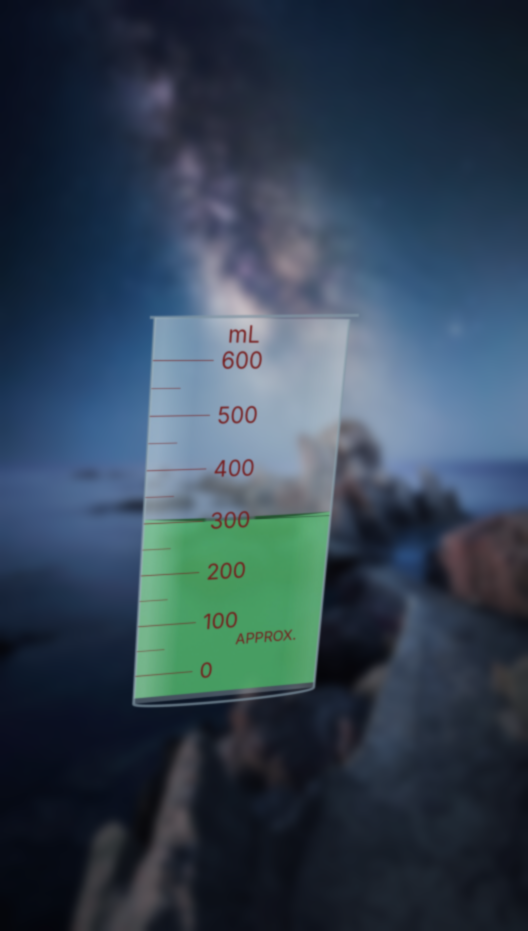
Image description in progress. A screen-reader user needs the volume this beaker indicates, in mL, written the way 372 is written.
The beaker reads 300
